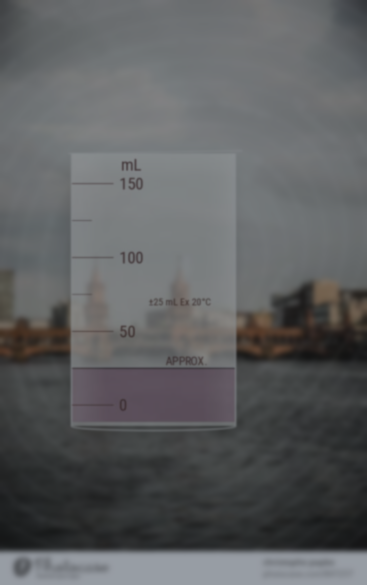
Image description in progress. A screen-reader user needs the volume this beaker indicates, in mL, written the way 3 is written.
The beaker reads 25
